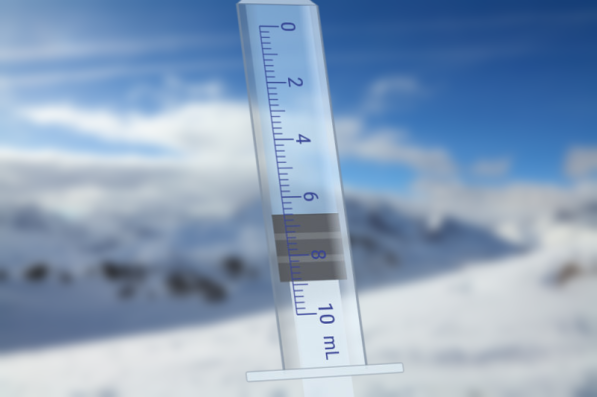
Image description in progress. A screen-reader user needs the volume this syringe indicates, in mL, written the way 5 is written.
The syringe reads 6.6
